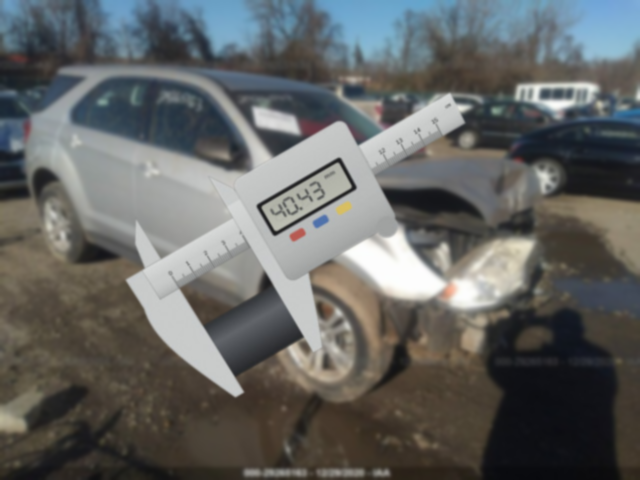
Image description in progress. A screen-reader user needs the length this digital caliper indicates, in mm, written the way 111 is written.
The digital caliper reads 40.43
